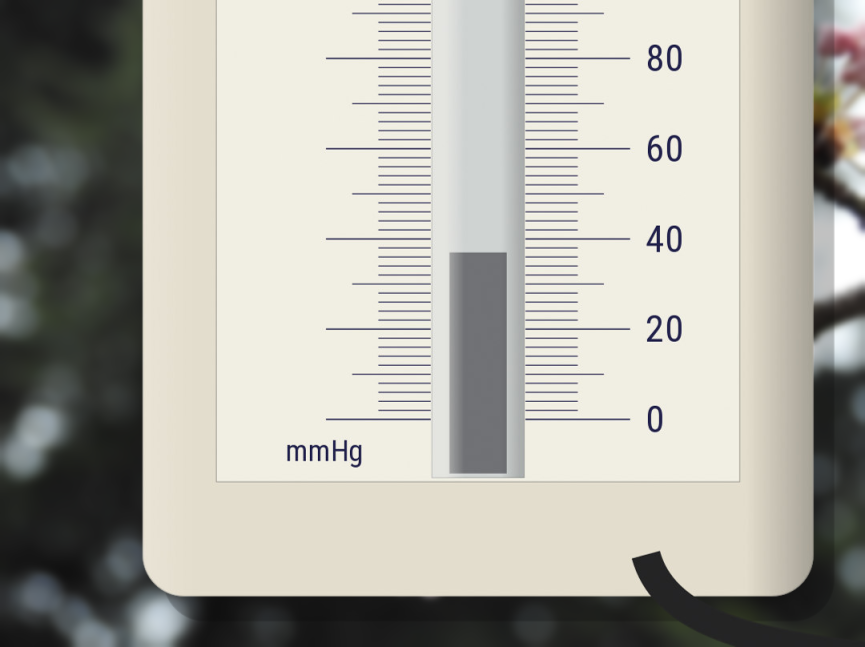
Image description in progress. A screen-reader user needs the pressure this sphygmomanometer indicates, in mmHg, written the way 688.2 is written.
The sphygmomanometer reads 37
